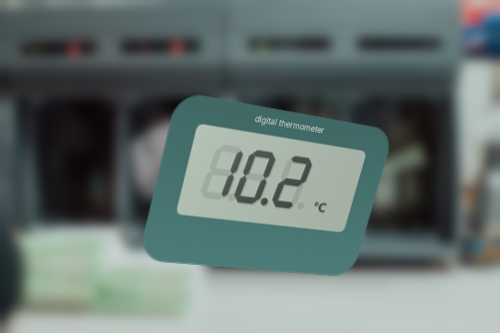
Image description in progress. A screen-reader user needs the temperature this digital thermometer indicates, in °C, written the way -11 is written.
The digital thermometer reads 10.2
